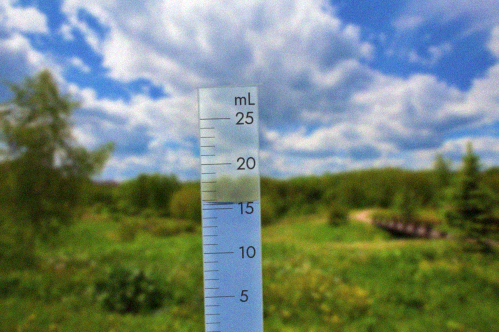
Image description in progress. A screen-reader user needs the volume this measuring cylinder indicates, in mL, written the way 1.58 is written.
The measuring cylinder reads 15.5
